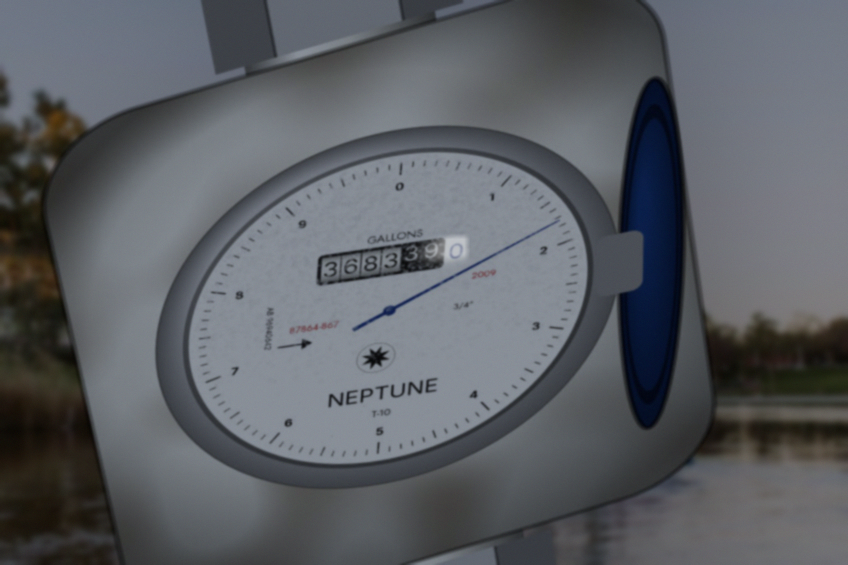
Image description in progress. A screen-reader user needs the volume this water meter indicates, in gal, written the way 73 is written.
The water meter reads 3683391.7
